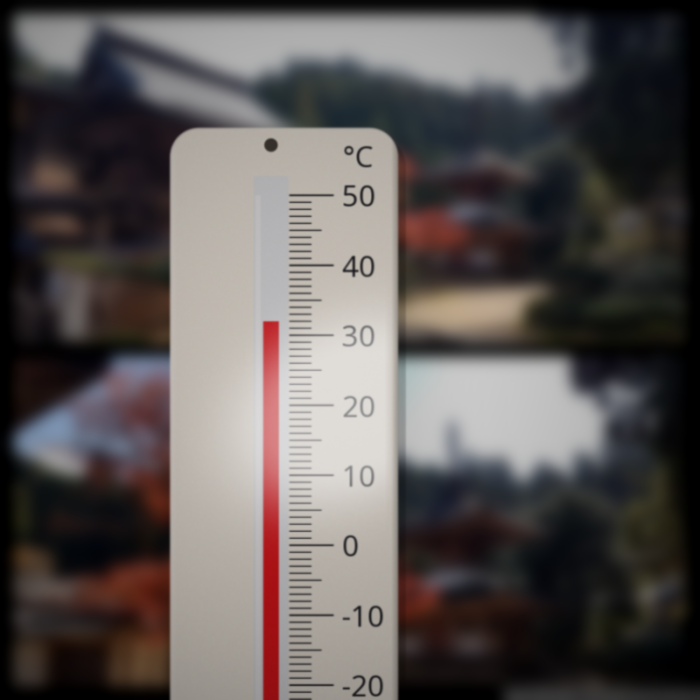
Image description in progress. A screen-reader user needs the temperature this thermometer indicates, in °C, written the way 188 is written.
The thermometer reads 32
